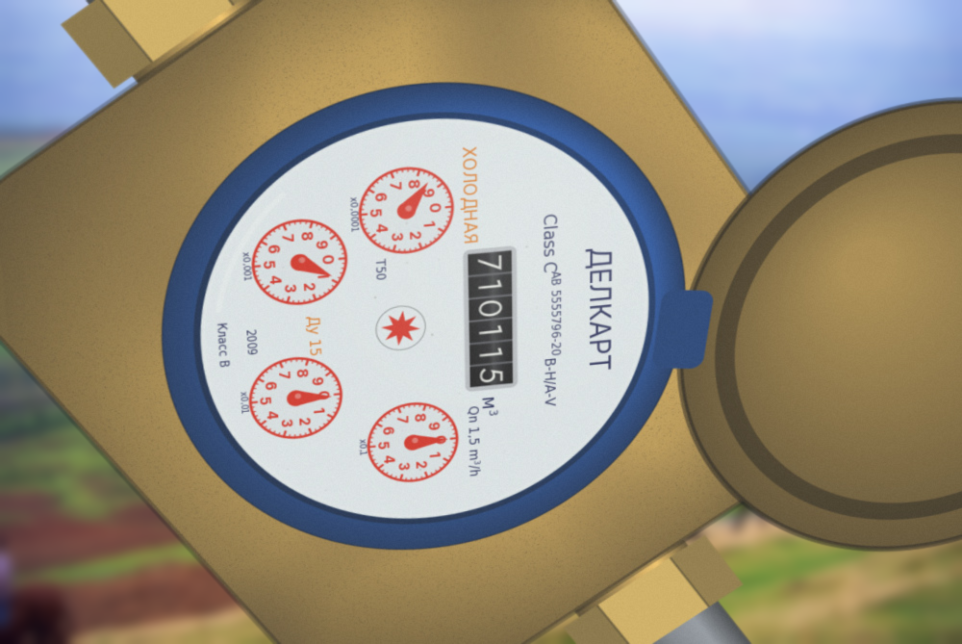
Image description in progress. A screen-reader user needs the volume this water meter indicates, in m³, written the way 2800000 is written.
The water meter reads 710115.0008
